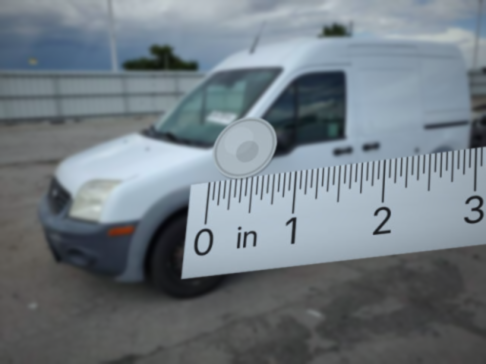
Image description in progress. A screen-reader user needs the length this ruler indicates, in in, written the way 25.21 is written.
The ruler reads 0.75
